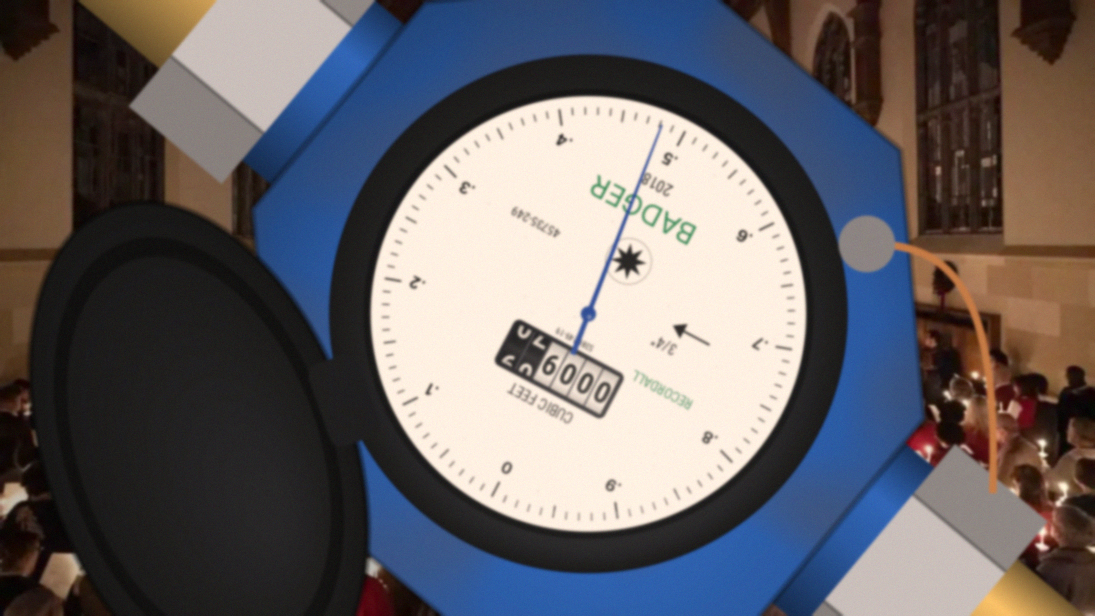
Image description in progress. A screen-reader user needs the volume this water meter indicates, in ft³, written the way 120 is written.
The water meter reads 969.48
